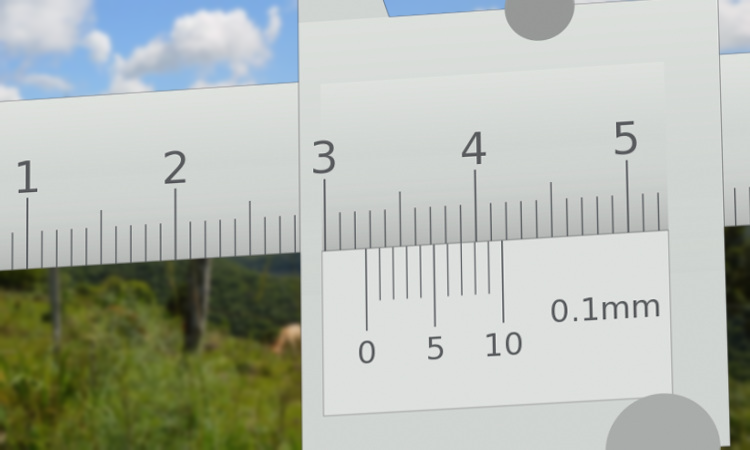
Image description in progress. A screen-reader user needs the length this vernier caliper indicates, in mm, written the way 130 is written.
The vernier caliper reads 32.7
